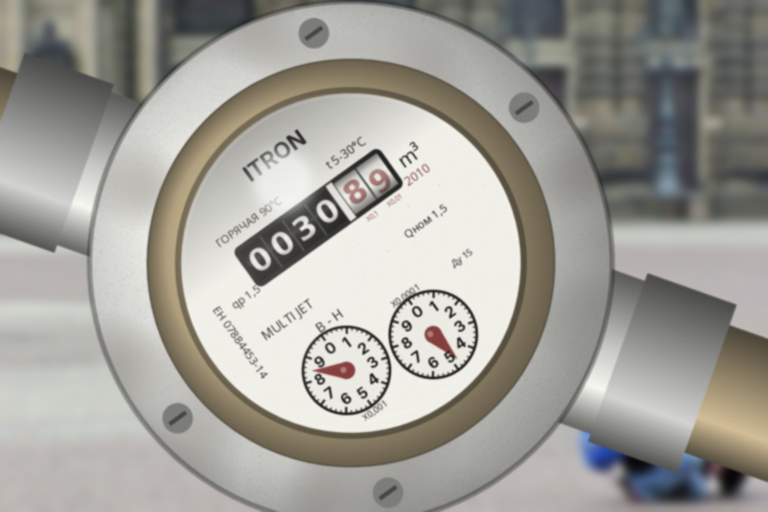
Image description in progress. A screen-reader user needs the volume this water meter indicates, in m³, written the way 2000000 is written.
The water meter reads 30.8884
